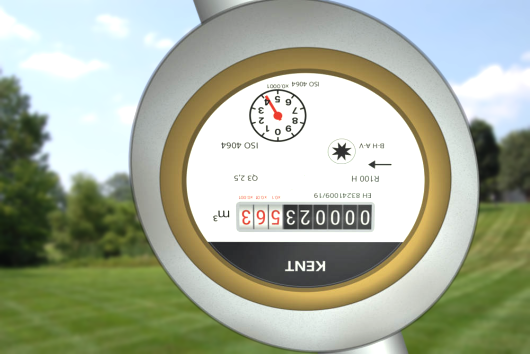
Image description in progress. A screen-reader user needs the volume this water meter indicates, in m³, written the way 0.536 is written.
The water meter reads 23.5634
